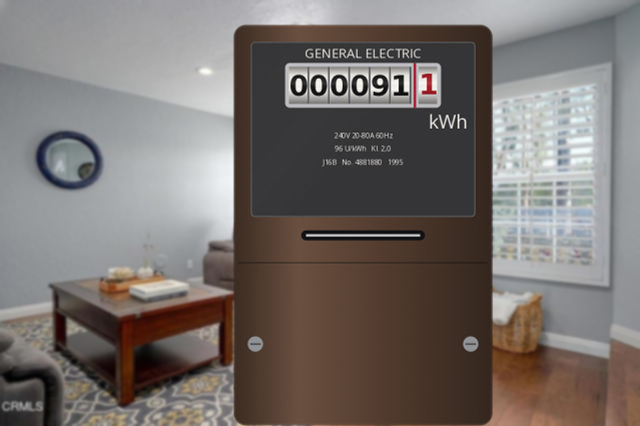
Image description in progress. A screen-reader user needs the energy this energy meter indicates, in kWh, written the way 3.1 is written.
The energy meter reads 91.1
